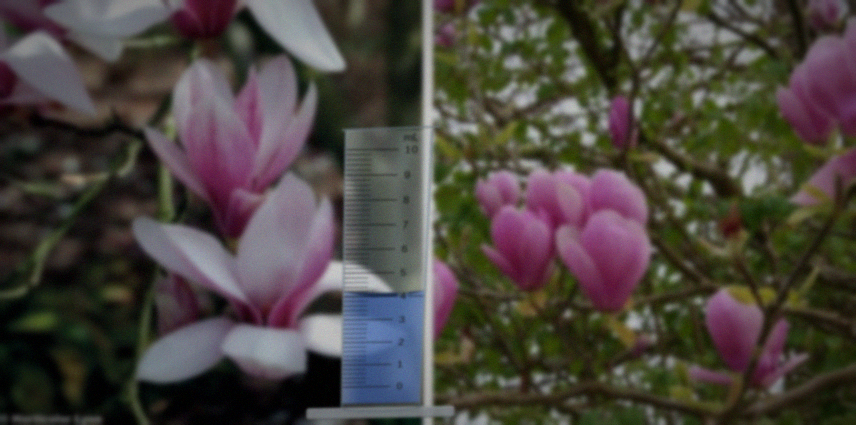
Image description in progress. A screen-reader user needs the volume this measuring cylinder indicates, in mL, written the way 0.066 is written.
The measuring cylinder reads 4
